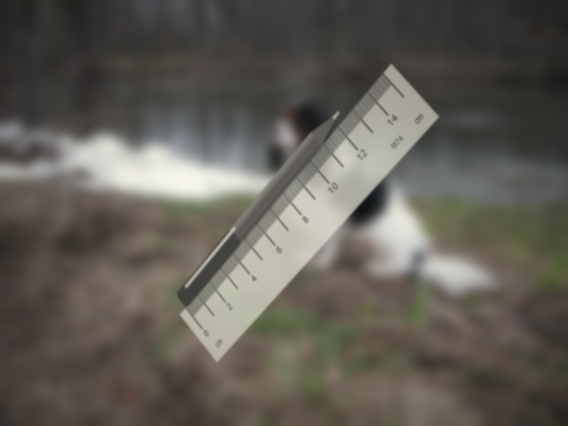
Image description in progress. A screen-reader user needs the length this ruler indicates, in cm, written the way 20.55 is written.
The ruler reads 12.5
